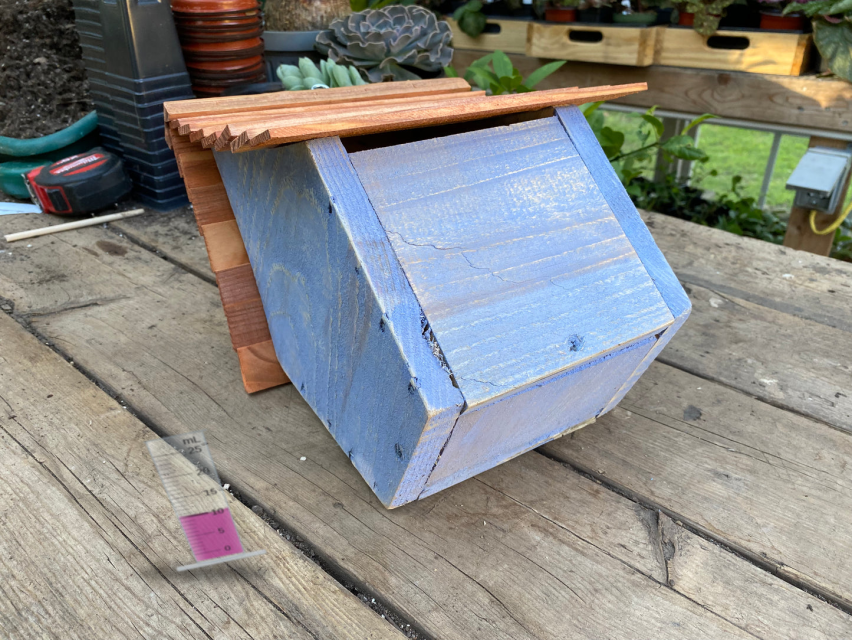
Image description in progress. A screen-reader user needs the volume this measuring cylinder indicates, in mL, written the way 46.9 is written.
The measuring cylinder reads 10
